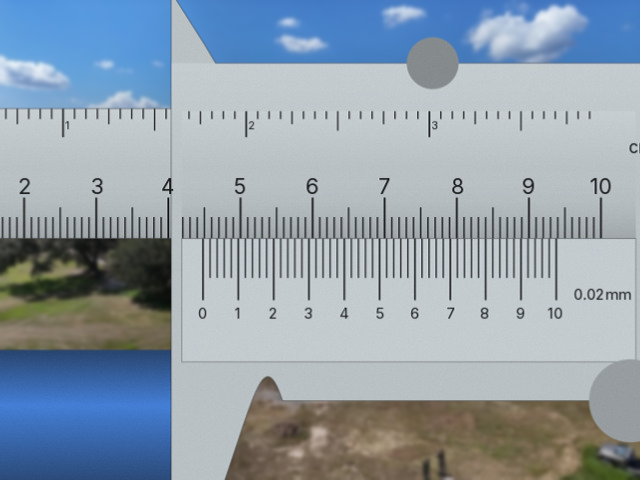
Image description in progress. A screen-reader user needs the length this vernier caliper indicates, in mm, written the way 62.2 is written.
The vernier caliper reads 44.8
